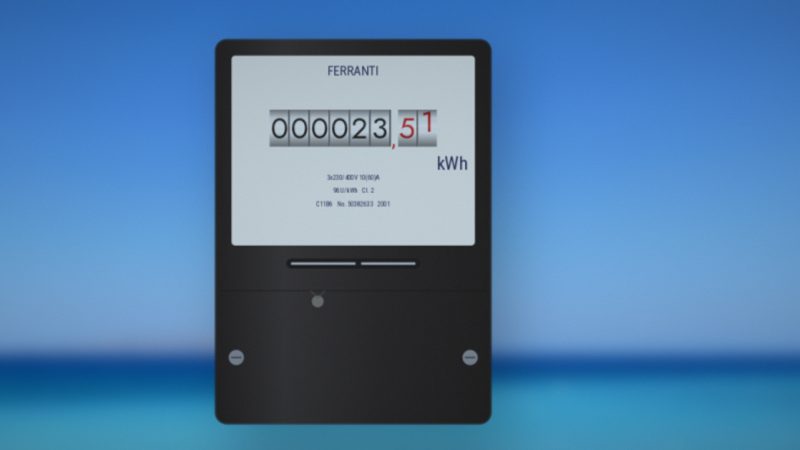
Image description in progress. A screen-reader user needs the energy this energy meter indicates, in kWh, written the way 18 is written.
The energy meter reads 23.51
